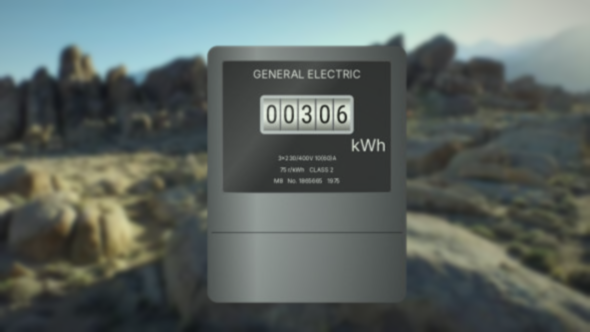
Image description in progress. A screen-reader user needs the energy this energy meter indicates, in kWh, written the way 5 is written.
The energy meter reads 306
